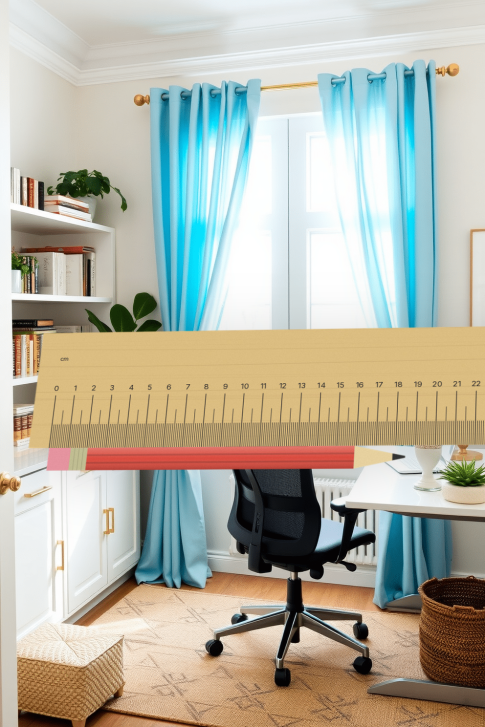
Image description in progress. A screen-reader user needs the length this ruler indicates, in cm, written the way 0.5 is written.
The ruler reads 18.5
